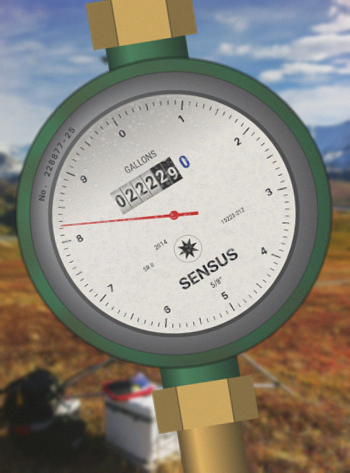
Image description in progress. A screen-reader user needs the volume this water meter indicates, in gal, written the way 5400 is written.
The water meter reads 222288.2
